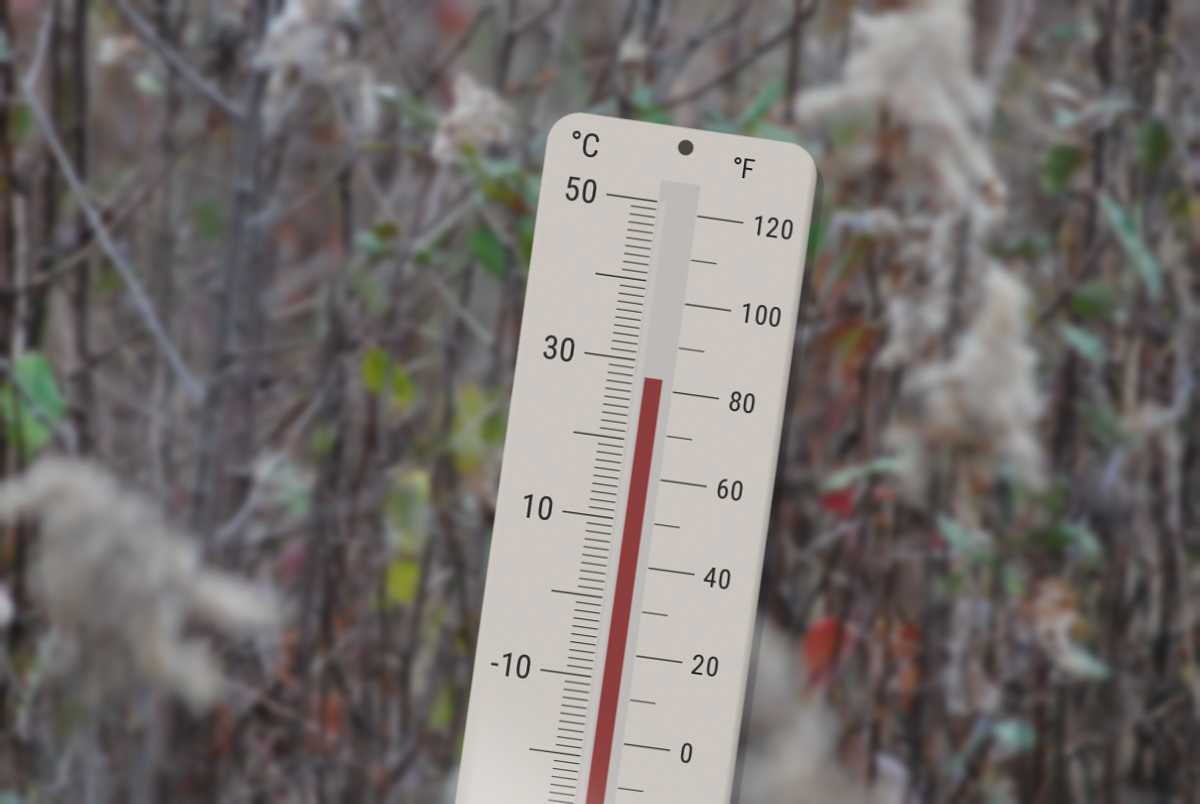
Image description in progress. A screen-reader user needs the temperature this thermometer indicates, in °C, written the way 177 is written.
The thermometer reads 28
